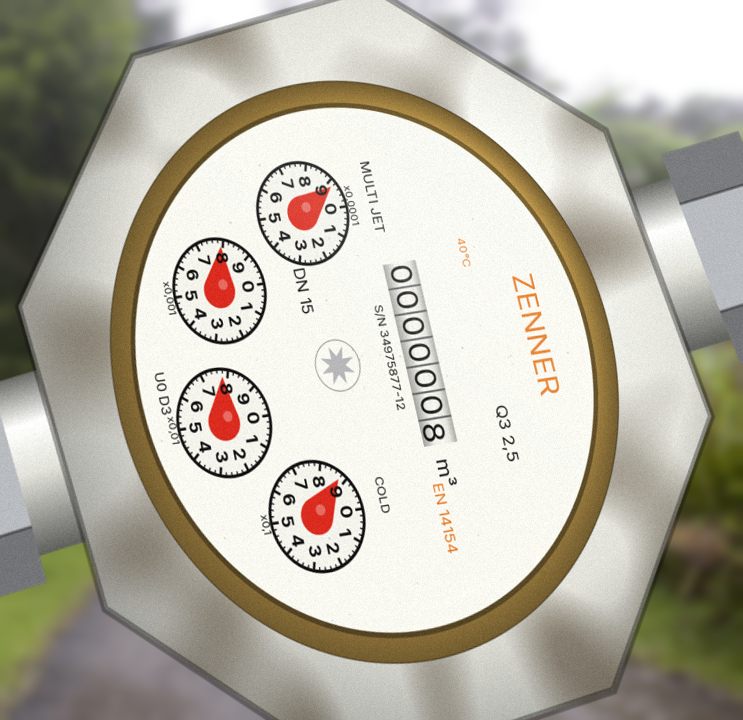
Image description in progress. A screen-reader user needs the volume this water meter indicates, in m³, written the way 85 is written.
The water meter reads 7.8779
